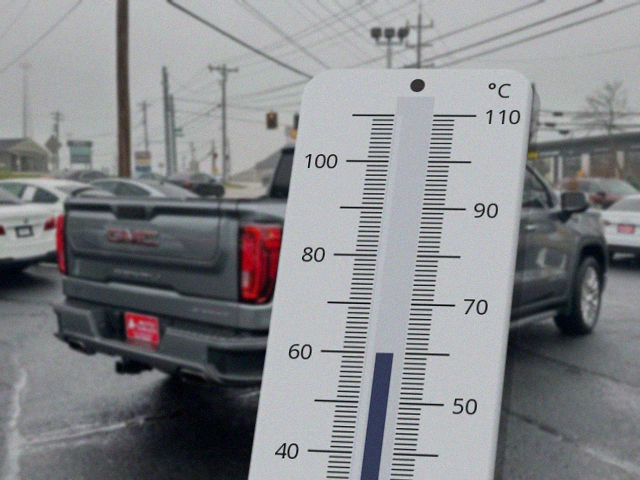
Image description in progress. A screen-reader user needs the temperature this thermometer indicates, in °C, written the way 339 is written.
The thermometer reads 60
